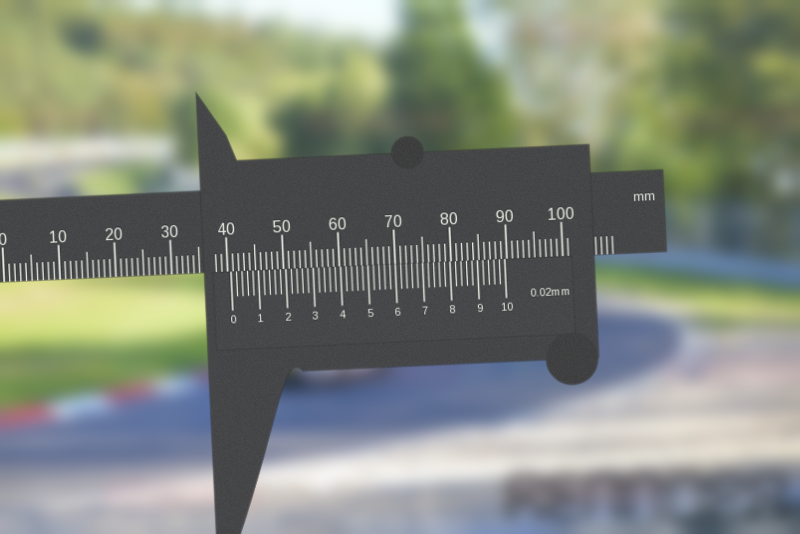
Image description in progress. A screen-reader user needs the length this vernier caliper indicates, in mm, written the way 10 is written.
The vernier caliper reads 40.6
